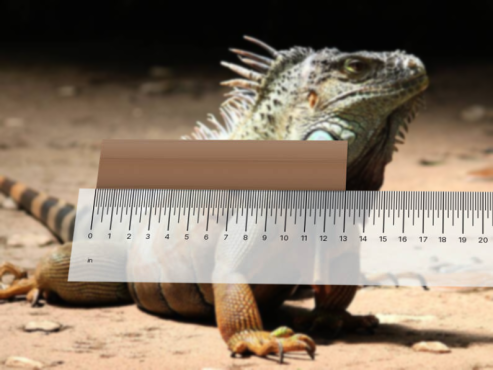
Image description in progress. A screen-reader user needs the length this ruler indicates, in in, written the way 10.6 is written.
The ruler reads 13
